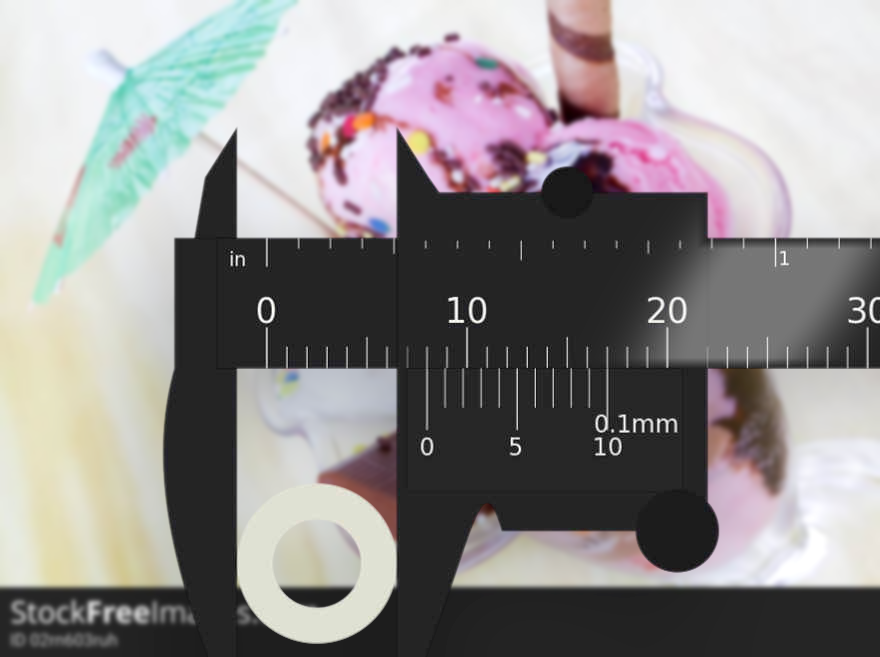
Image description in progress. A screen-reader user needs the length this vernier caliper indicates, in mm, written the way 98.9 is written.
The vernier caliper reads 8.0
